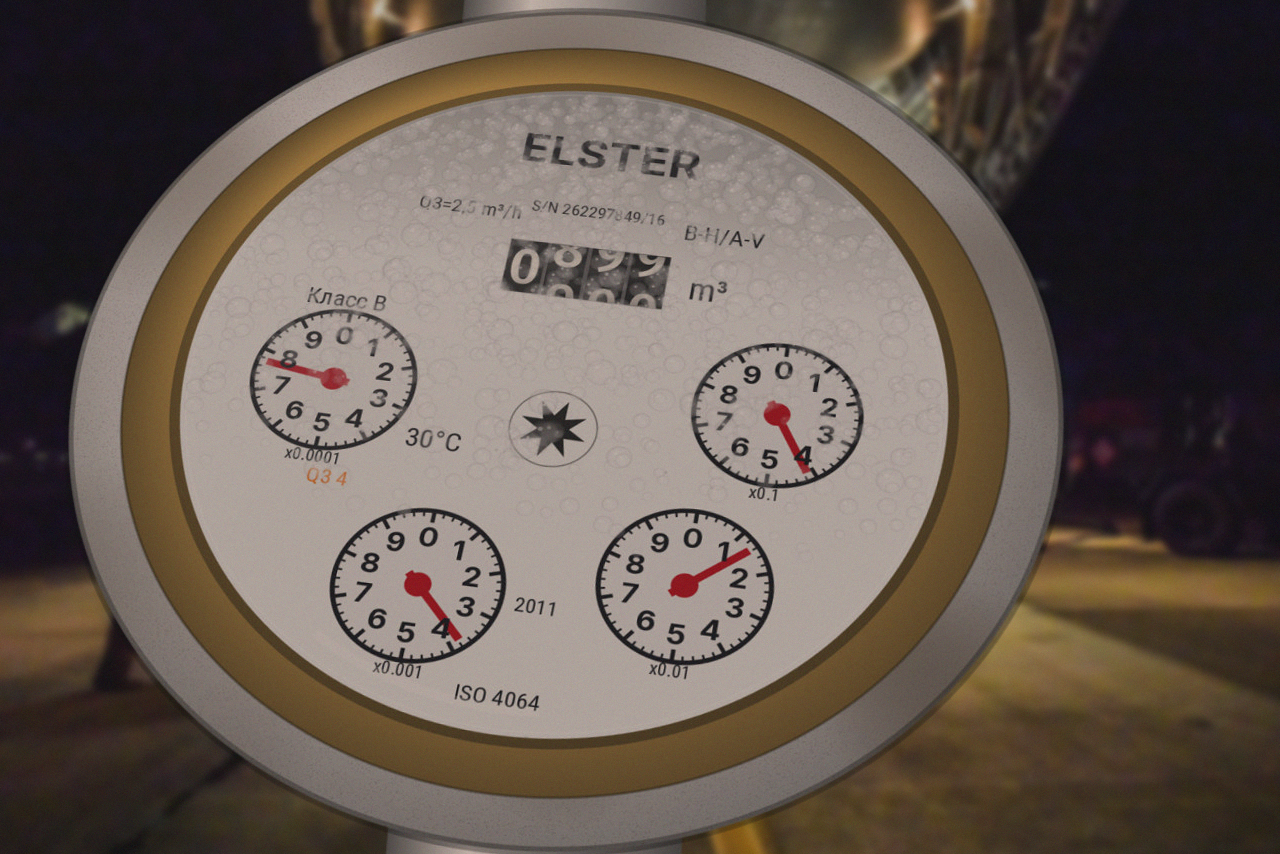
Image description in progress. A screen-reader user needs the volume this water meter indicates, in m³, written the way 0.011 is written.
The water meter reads 899.4137
